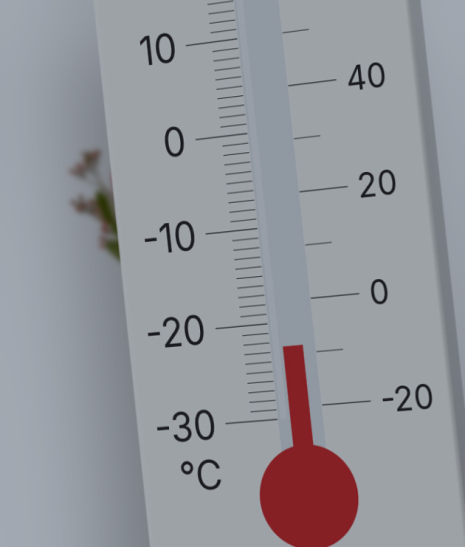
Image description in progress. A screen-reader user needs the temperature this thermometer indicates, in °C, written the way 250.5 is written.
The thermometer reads -22.5
